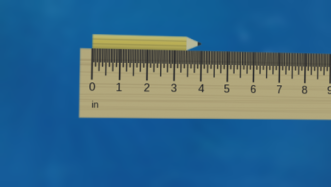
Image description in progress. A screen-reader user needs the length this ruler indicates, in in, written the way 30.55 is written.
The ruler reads 4
